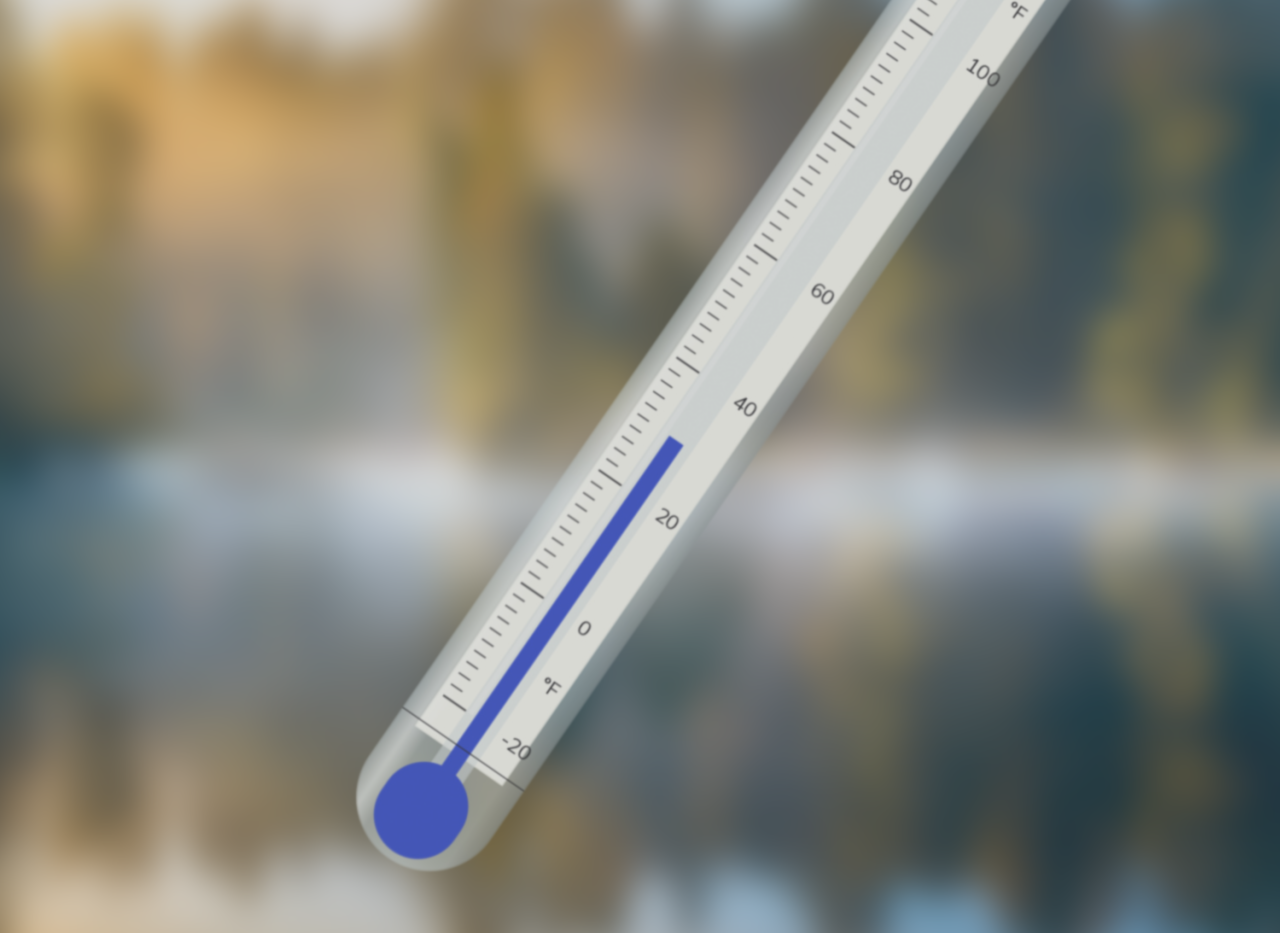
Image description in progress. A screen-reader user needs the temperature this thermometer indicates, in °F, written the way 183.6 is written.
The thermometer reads 30
